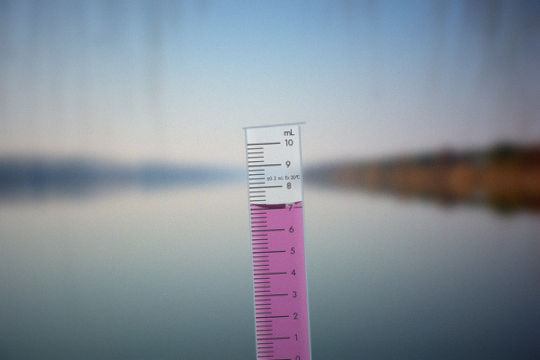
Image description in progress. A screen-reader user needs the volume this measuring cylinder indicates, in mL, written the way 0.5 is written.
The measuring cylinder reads 7
